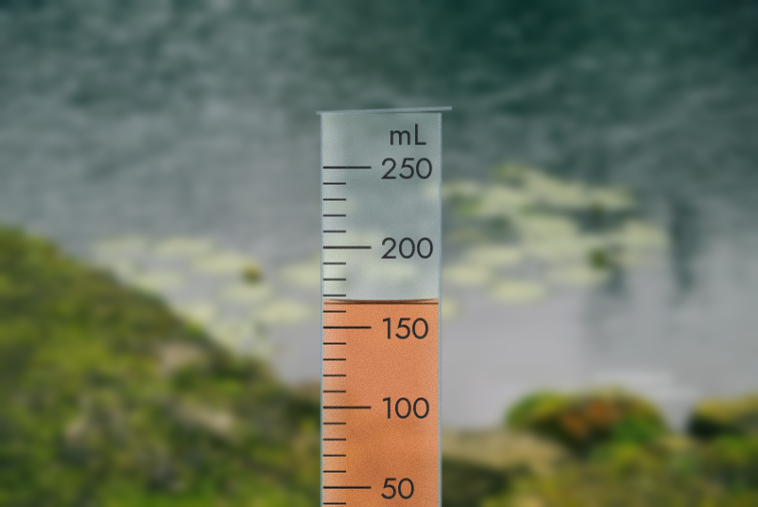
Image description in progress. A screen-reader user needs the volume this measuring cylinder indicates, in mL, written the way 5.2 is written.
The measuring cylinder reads 165
